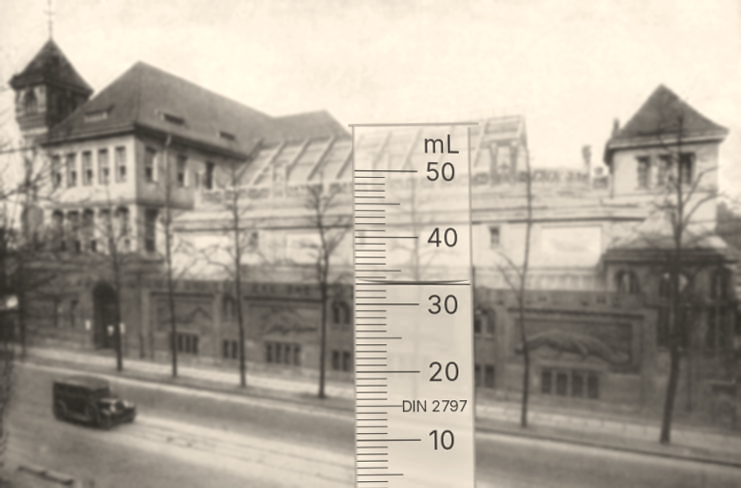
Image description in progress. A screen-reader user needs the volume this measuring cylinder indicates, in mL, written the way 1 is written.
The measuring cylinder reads 33
